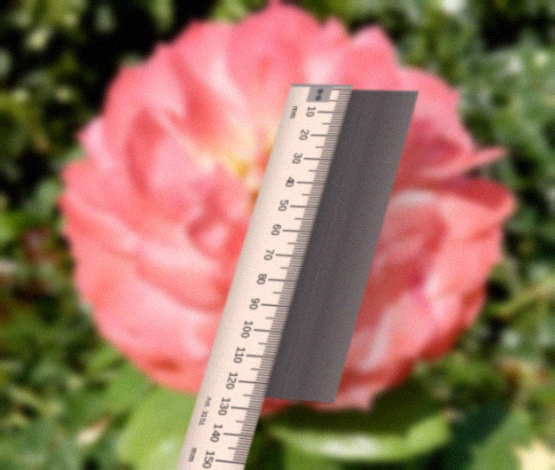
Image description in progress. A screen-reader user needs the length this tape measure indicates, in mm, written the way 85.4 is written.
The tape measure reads 125
